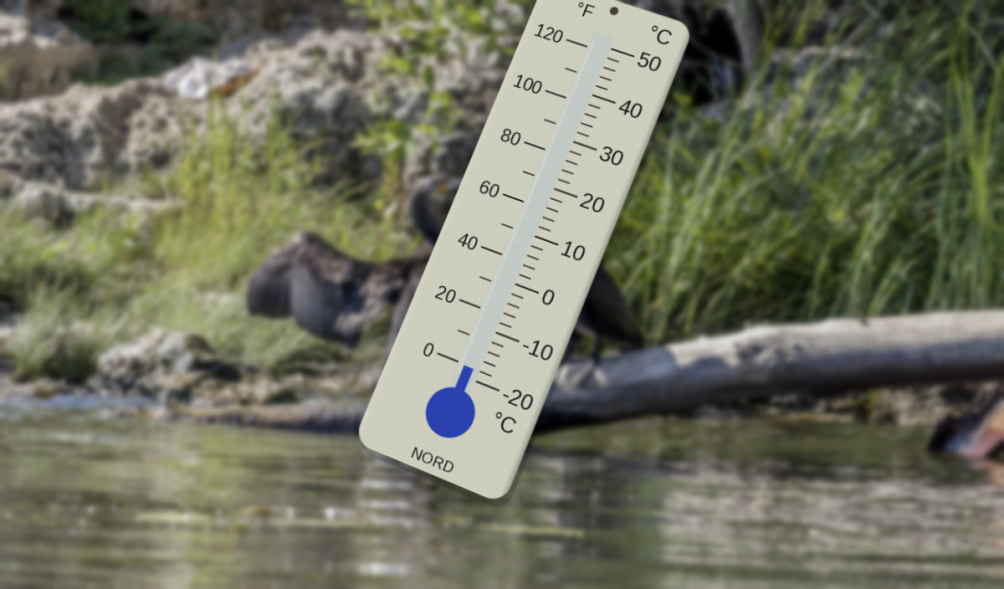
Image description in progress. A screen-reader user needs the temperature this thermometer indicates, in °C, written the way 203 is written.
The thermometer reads -18
